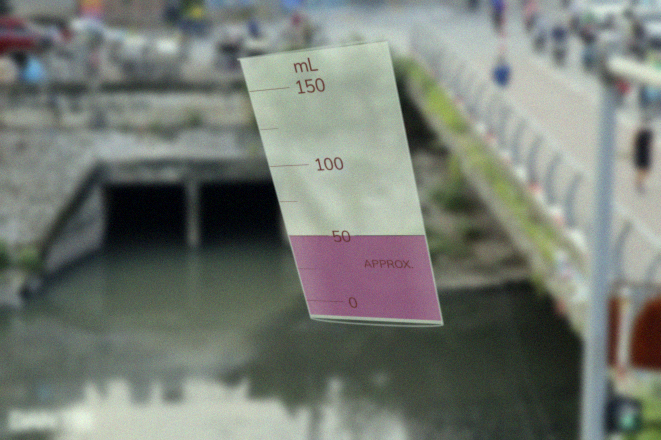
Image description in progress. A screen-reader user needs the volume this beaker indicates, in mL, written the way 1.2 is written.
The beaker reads 50
